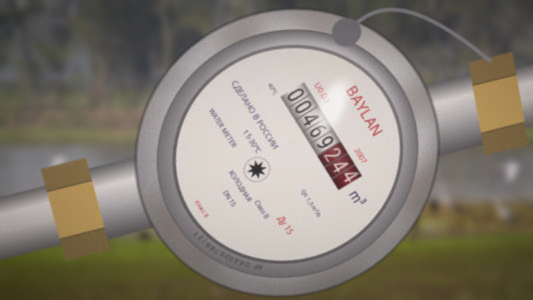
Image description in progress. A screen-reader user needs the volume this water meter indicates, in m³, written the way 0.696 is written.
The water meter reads 469.244
